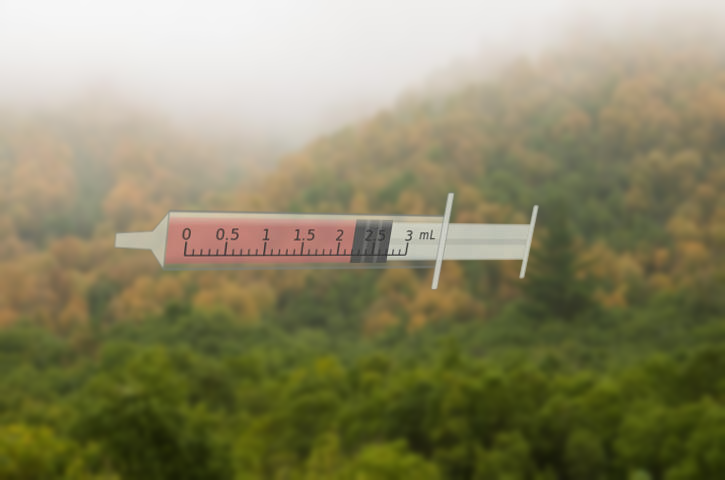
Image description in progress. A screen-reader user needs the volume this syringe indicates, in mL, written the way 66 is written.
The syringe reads 2.2
